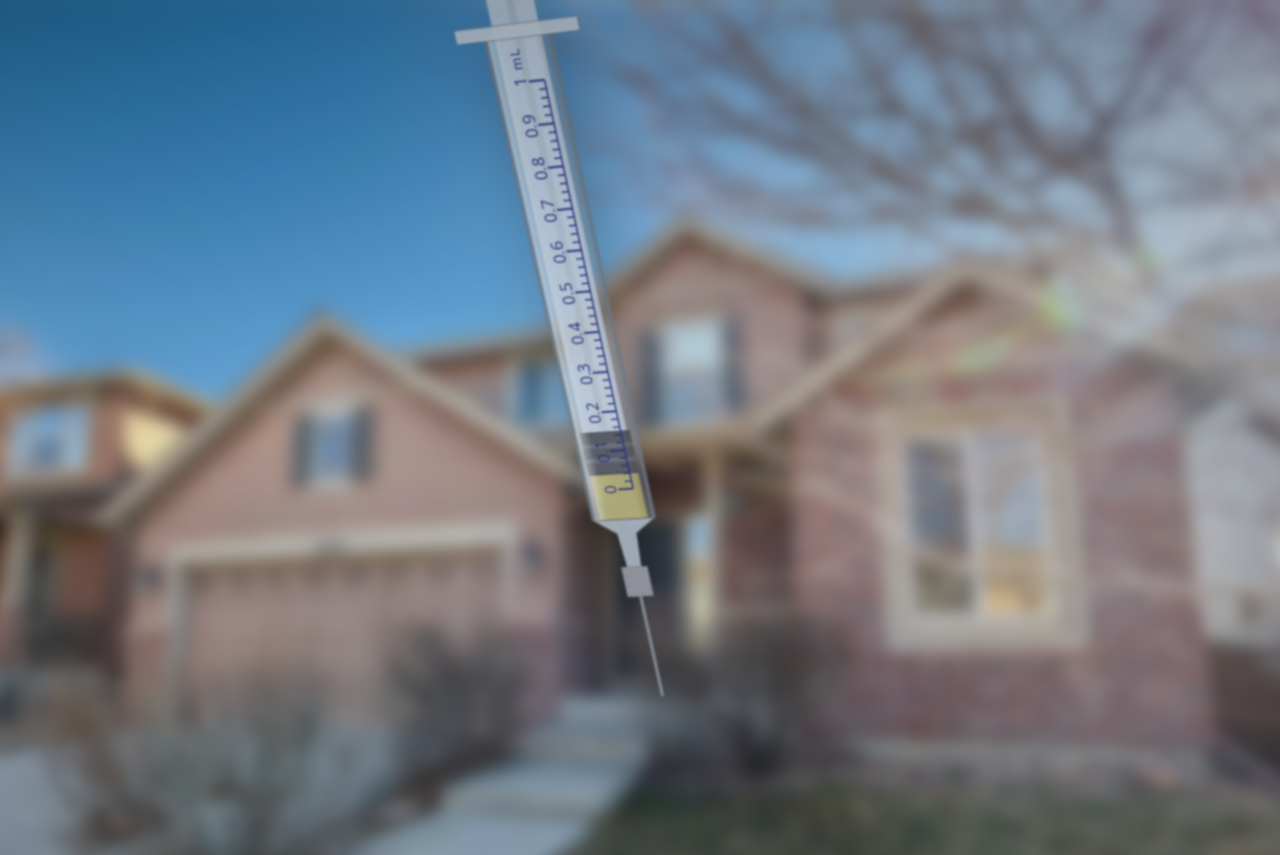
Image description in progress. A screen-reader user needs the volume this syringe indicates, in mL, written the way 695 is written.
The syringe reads 0.04
